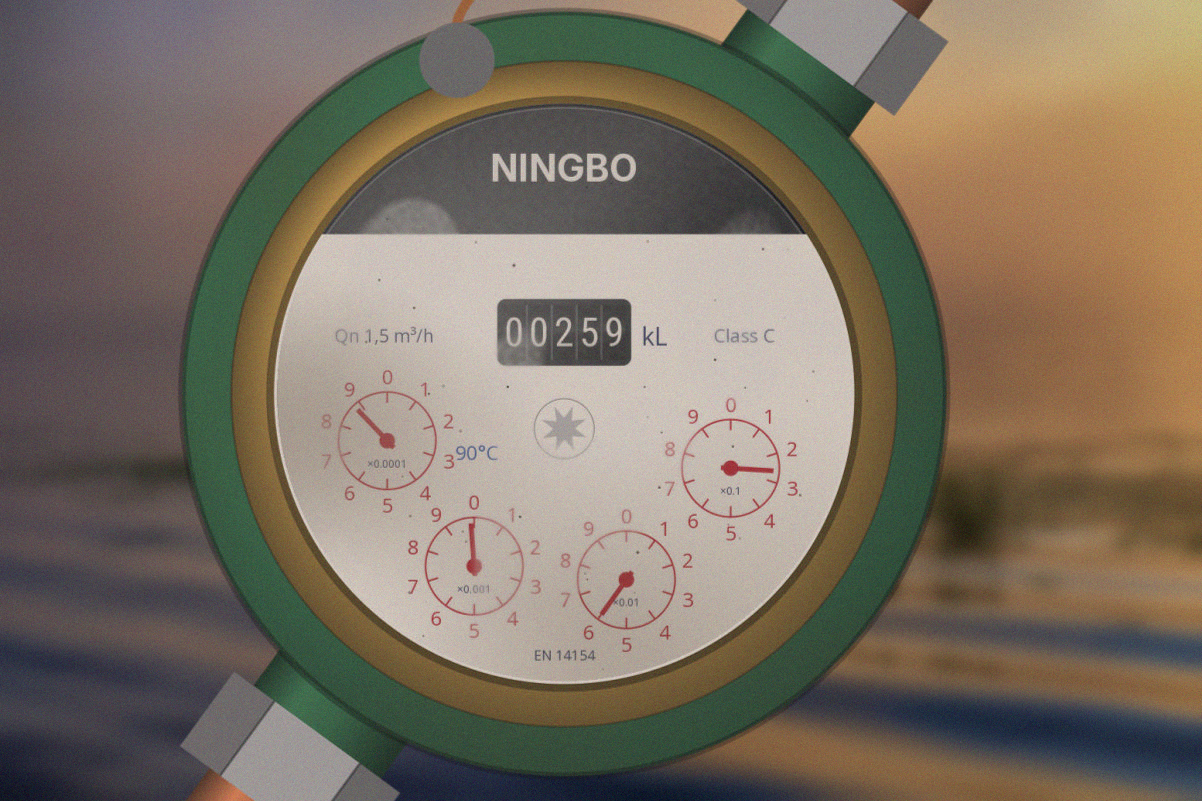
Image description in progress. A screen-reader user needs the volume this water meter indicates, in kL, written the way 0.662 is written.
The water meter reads 259.2598
